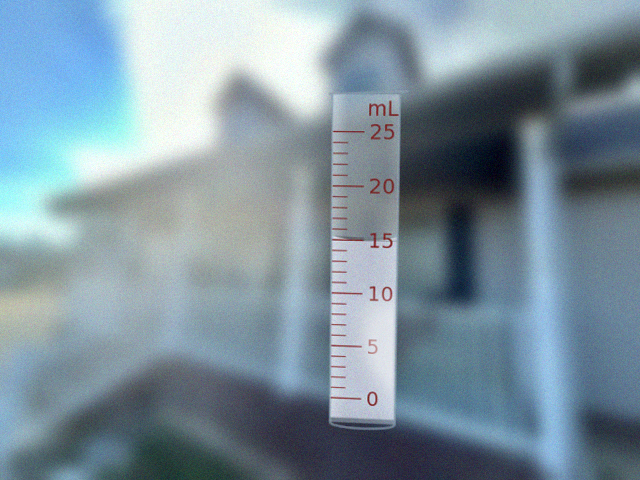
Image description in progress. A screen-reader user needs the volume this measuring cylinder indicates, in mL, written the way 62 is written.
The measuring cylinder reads 15
